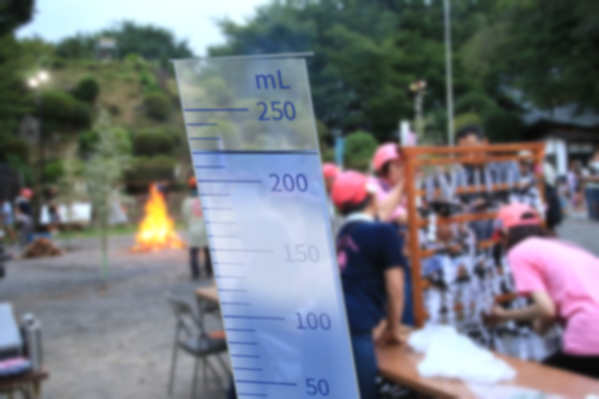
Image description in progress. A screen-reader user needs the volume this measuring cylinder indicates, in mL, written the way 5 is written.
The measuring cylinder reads 220
